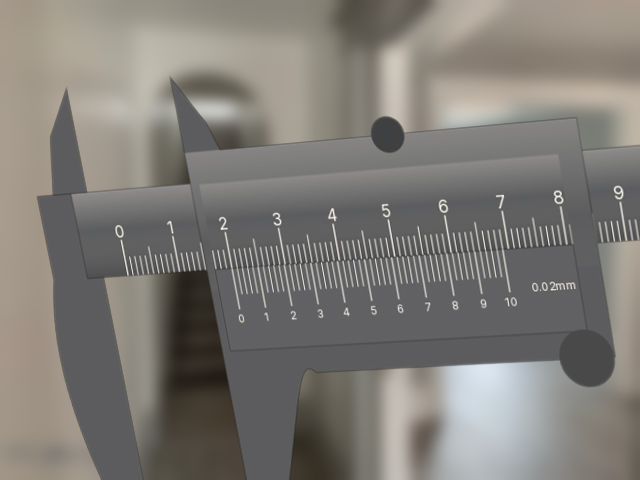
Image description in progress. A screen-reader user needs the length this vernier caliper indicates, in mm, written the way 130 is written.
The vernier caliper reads 20.0
